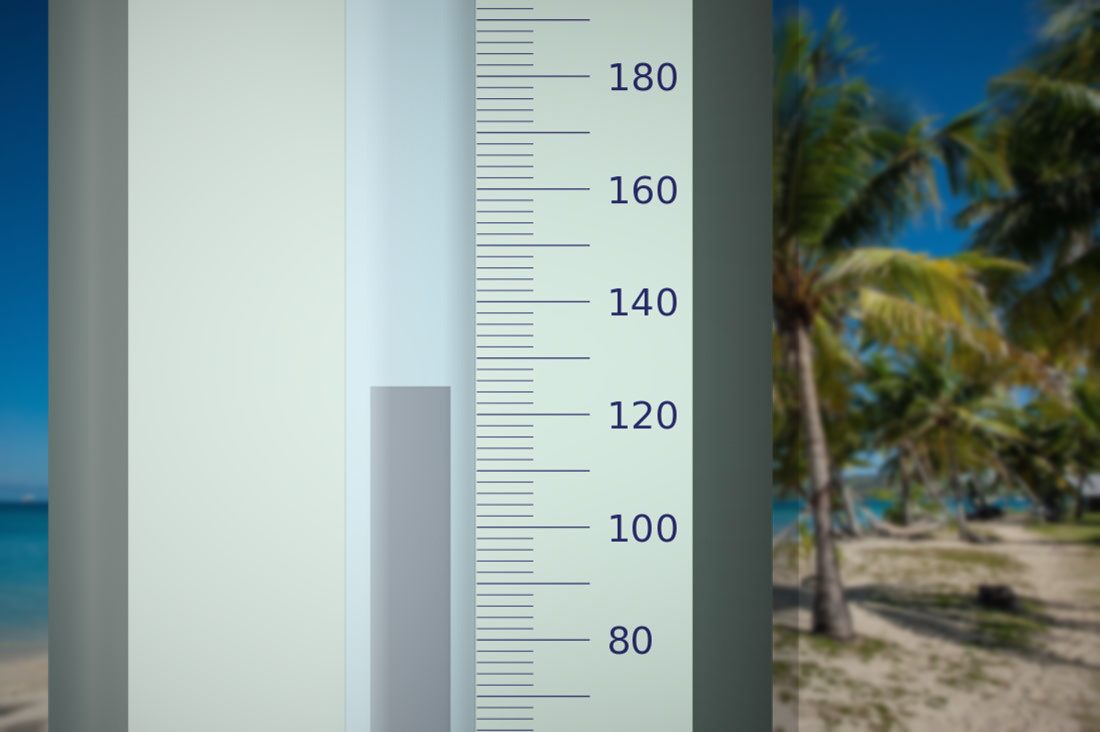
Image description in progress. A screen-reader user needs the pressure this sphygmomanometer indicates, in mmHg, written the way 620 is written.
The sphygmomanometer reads 125
